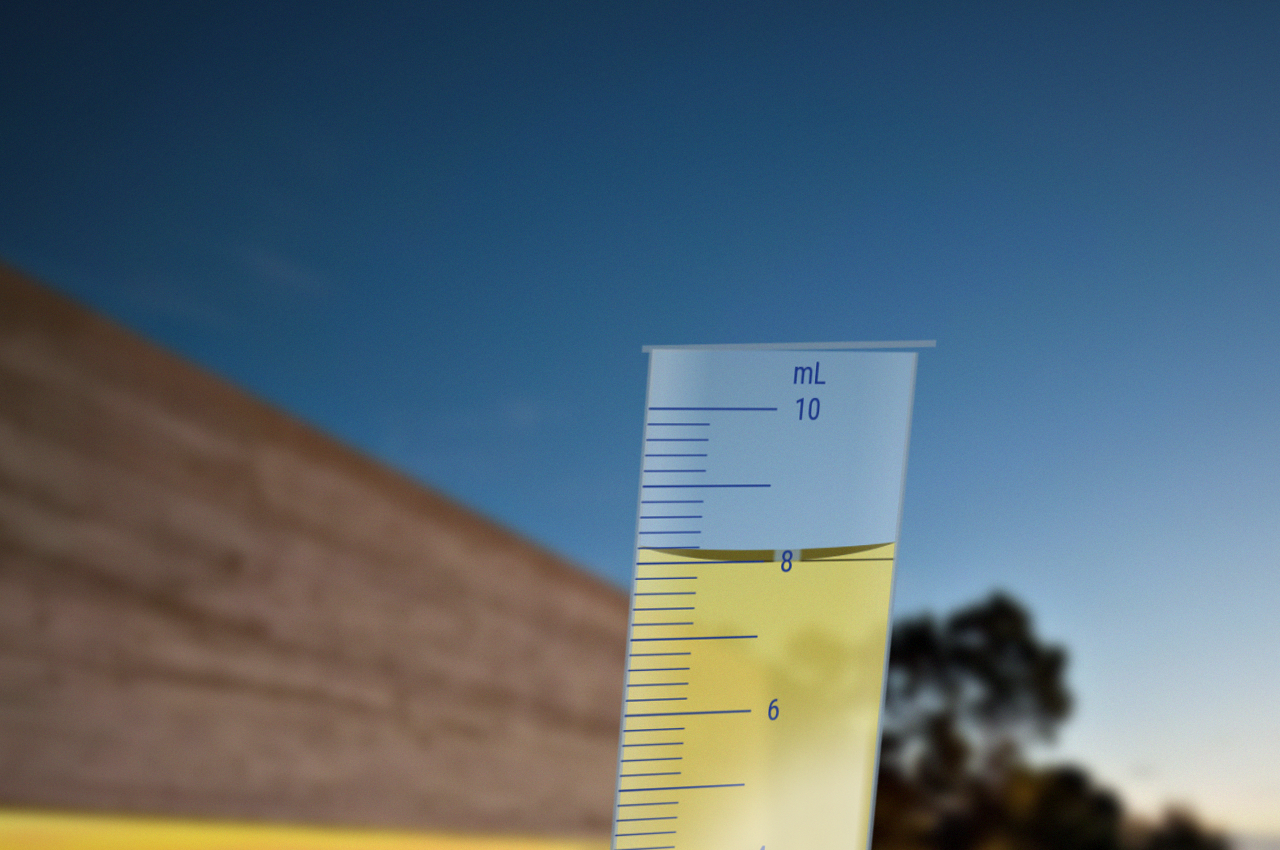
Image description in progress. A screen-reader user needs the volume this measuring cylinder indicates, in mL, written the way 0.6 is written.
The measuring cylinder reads 8
